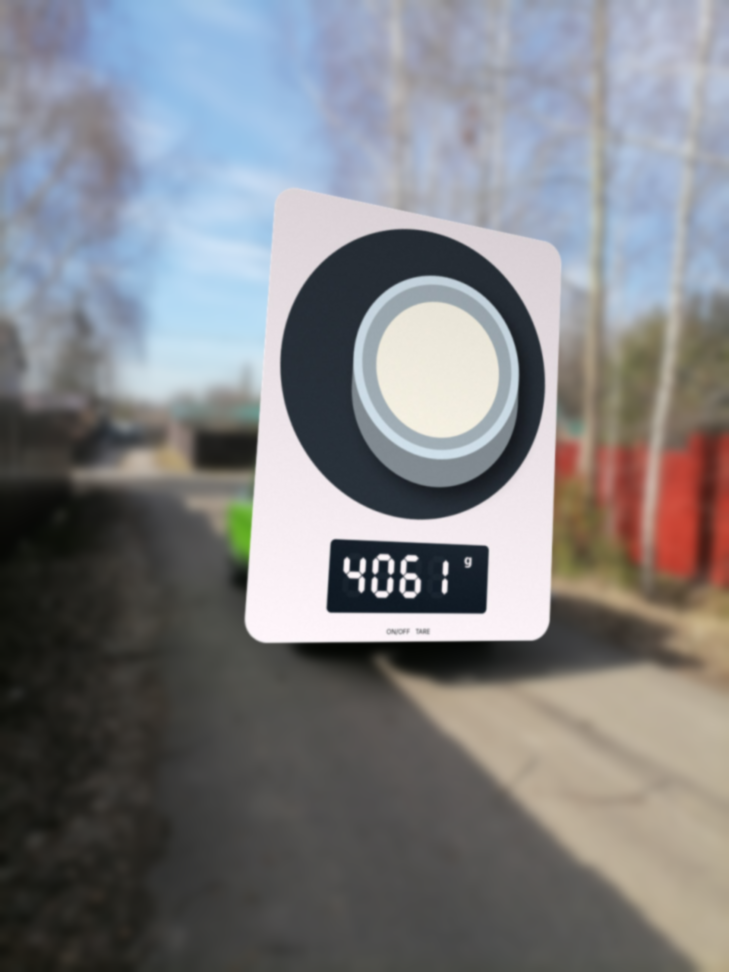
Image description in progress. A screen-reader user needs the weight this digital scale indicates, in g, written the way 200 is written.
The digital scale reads 4061
